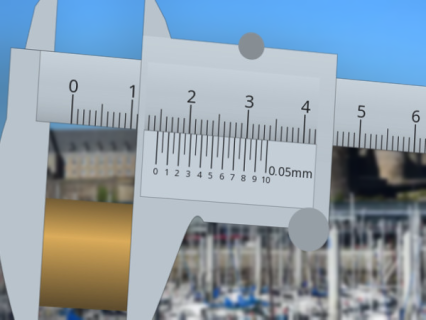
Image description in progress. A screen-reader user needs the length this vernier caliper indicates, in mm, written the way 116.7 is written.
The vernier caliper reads 14.6
